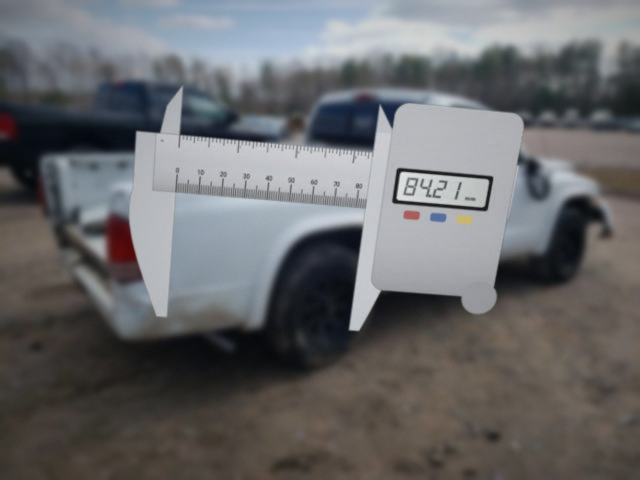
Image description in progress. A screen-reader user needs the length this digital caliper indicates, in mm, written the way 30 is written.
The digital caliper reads 84.21
